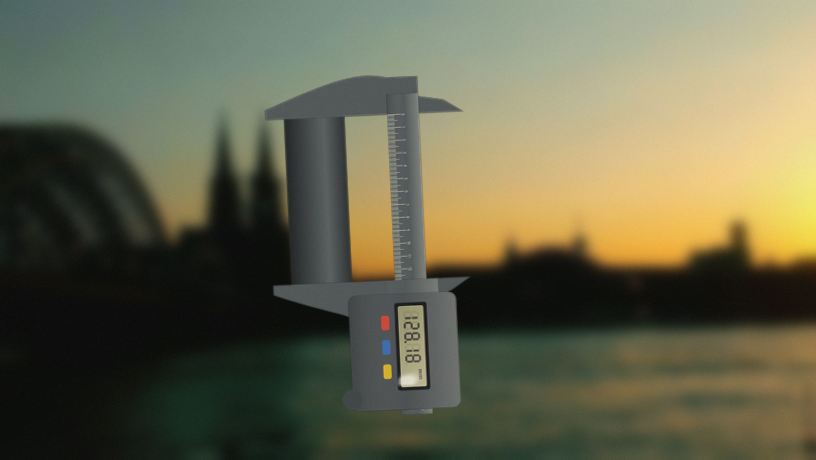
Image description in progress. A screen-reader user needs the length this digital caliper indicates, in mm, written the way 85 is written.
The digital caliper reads 128.18
